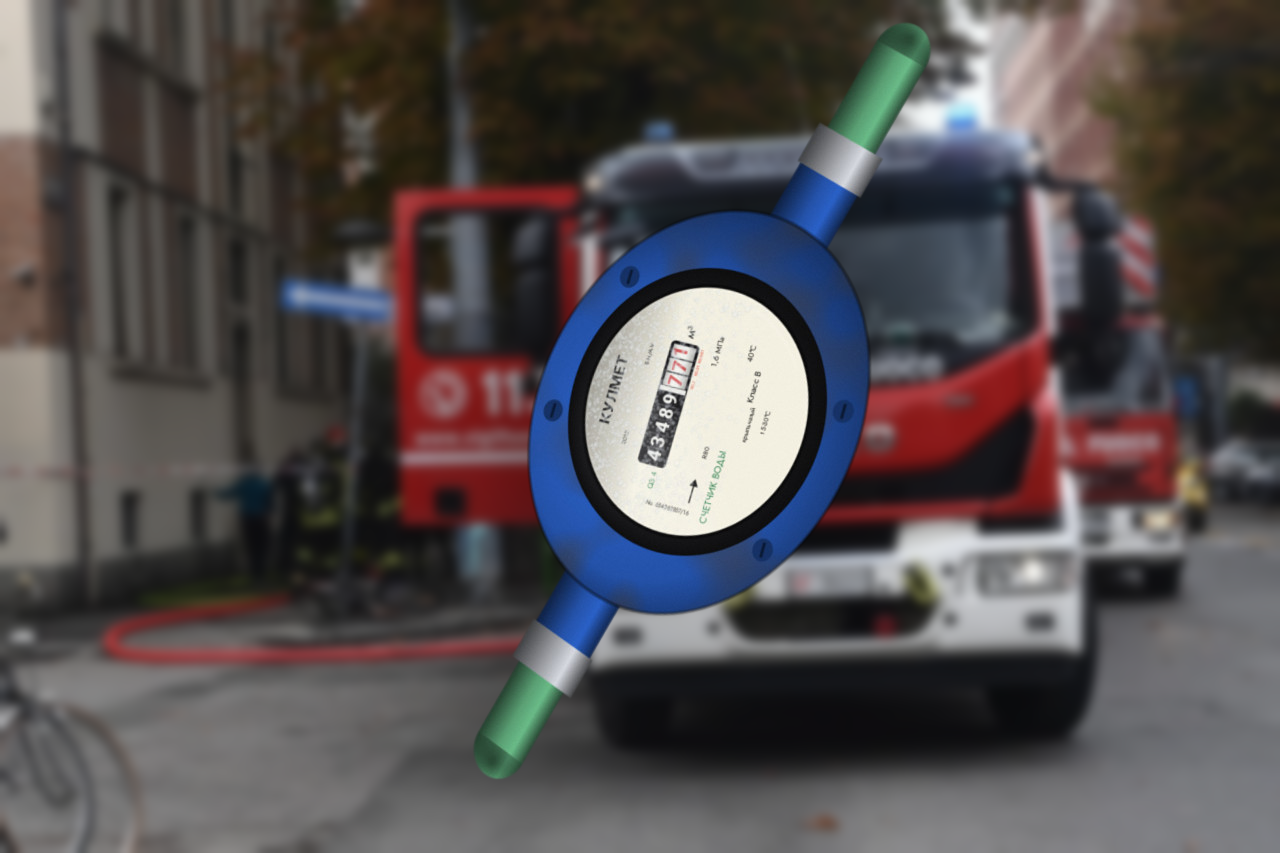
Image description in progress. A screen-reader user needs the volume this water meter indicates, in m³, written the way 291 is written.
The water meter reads 43489.771
